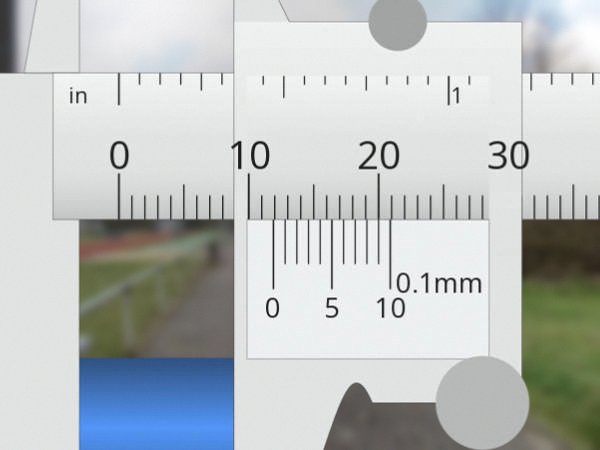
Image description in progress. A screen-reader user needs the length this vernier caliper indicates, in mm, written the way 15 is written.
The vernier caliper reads 11.9
